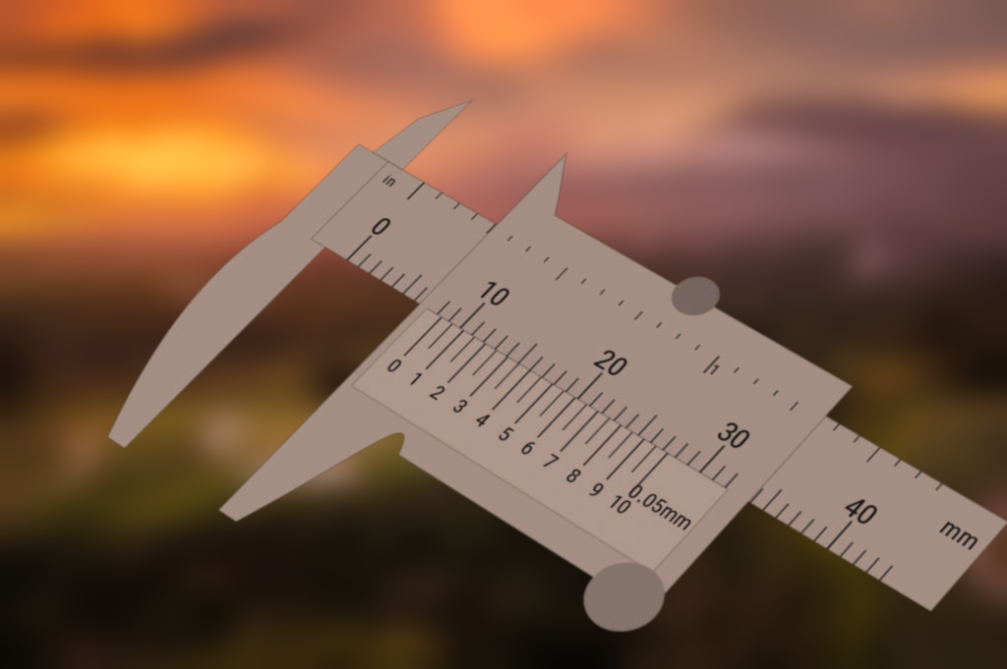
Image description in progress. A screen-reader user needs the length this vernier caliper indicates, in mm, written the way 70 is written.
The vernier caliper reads 8.4
